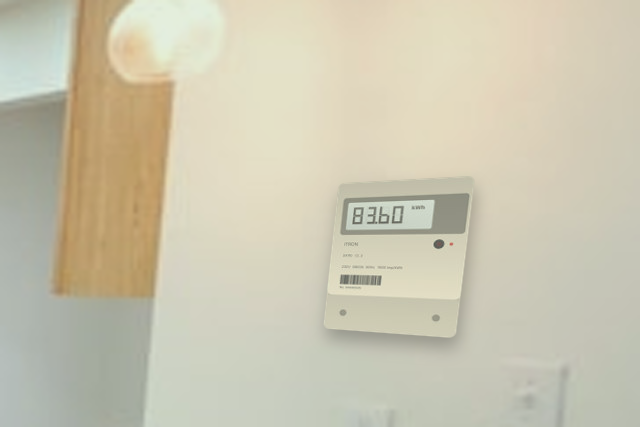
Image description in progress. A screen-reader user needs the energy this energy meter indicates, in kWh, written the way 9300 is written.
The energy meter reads 83.60
